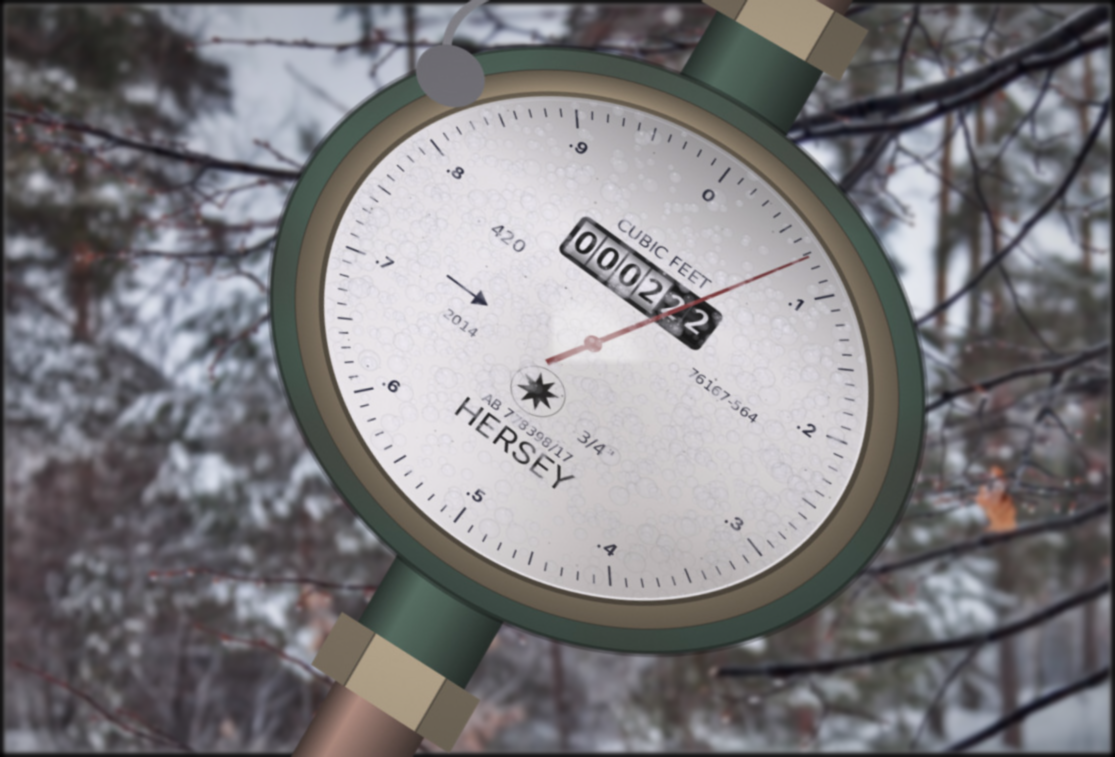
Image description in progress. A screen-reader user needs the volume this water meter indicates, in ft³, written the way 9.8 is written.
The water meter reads 222.07
